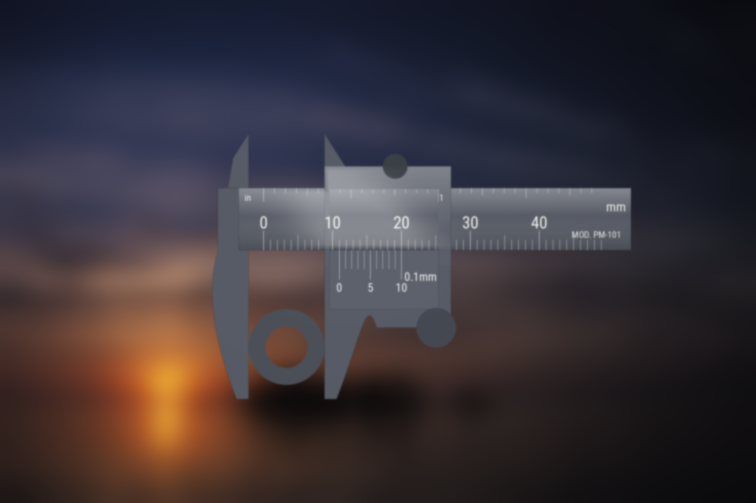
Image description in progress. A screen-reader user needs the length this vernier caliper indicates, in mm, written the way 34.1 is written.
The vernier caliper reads 11.0
